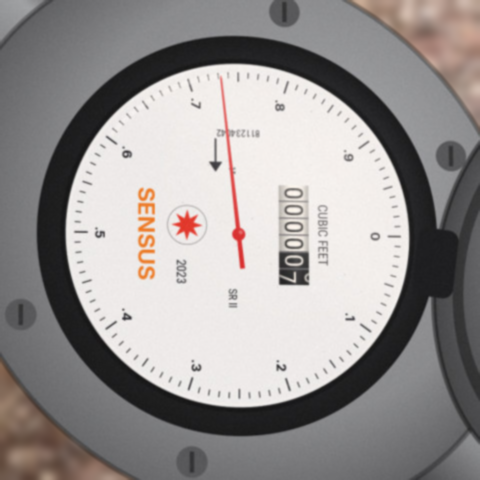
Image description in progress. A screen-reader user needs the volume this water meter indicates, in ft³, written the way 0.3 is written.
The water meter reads 6.73
